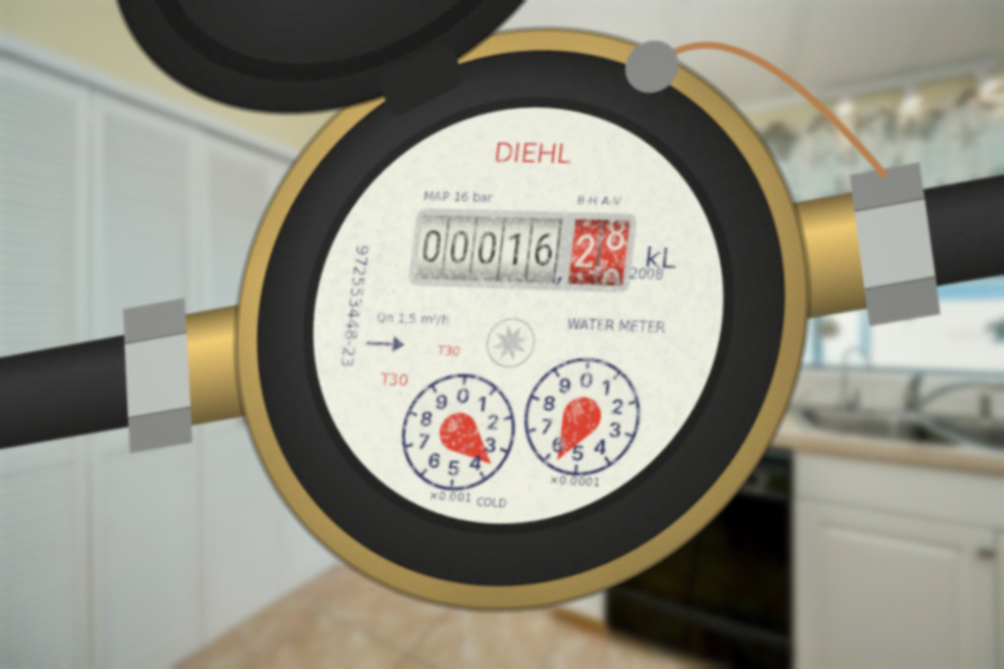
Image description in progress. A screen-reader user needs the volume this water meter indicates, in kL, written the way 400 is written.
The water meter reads 16.2835
